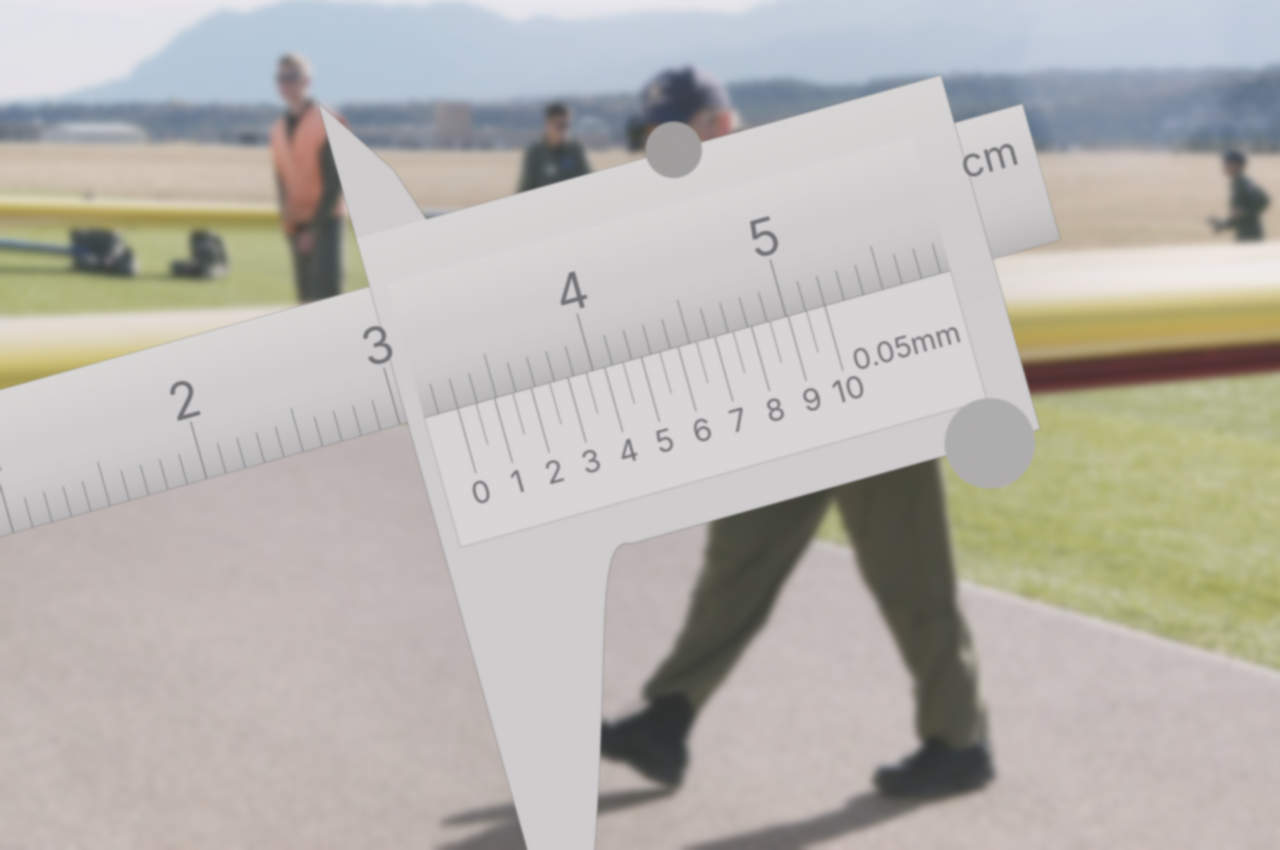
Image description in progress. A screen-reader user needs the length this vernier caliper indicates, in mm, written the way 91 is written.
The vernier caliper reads 33.0
